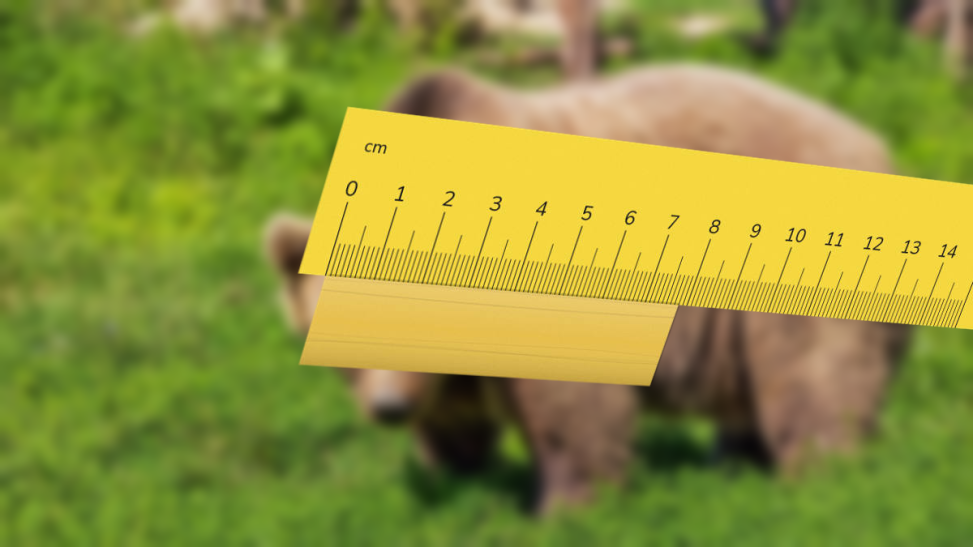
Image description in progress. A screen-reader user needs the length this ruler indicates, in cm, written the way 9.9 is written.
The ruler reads 7.8
